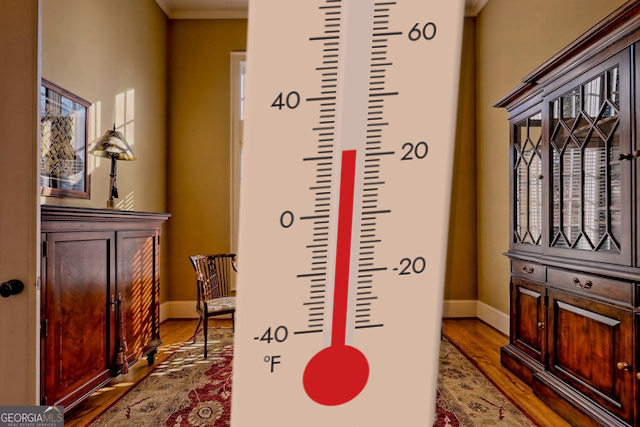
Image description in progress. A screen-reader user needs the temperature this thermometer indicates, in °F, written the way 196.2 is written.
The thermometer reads 22
